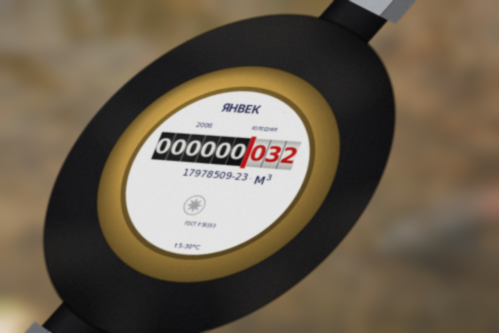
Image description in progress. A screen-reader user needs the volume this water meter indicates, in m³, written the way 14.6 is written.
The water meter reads 0.032
